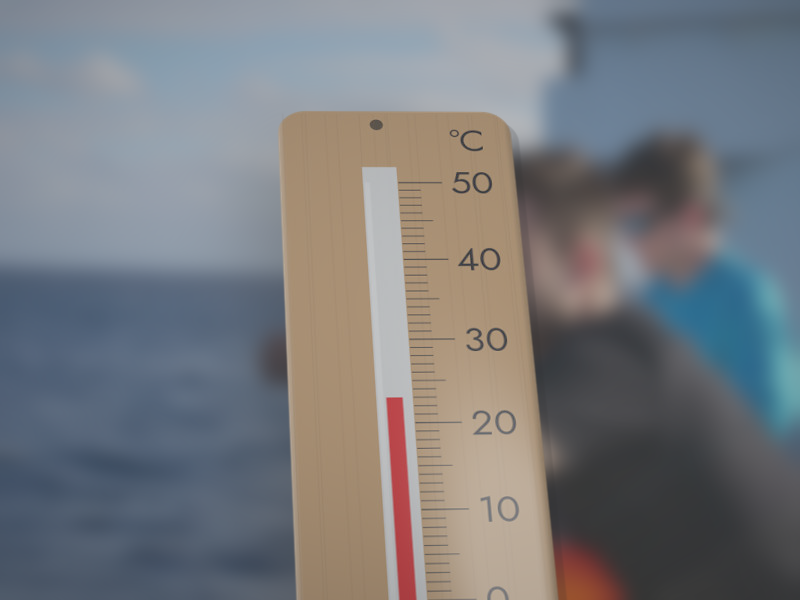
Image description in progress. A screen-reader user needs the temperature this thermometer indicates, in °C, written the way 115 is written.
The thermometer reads 23
